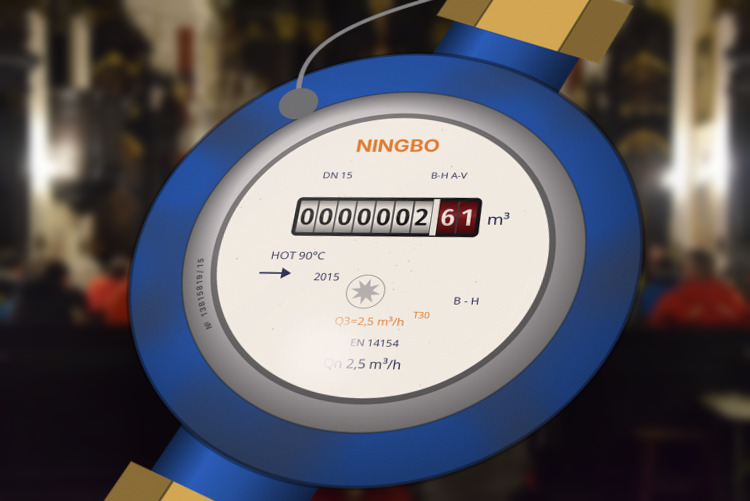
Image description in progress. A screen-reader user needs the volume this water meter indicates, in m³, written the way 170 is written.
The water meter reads 2.61
